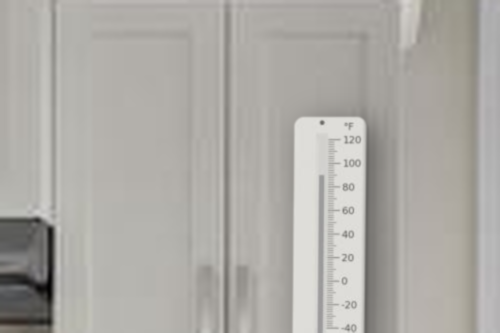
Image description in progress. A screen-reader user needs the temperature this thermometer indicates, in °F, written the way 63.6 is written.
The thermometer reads 90
